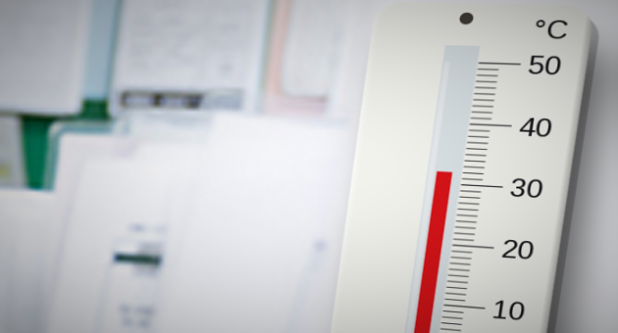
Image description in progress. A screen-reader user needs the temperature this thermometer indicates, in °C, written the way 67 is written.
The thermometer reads 32
